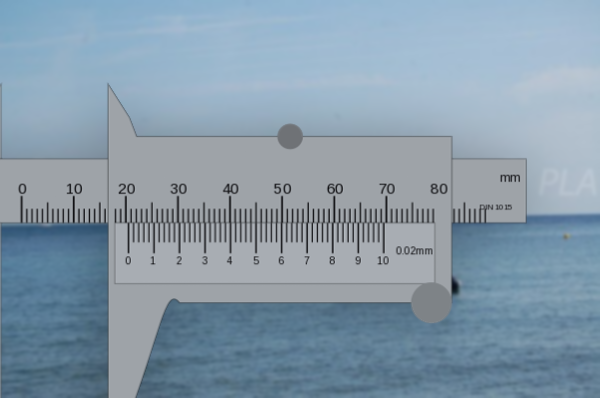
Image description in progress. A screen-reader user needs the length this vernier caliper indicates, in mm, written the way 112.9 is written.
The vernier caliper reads 20.5
